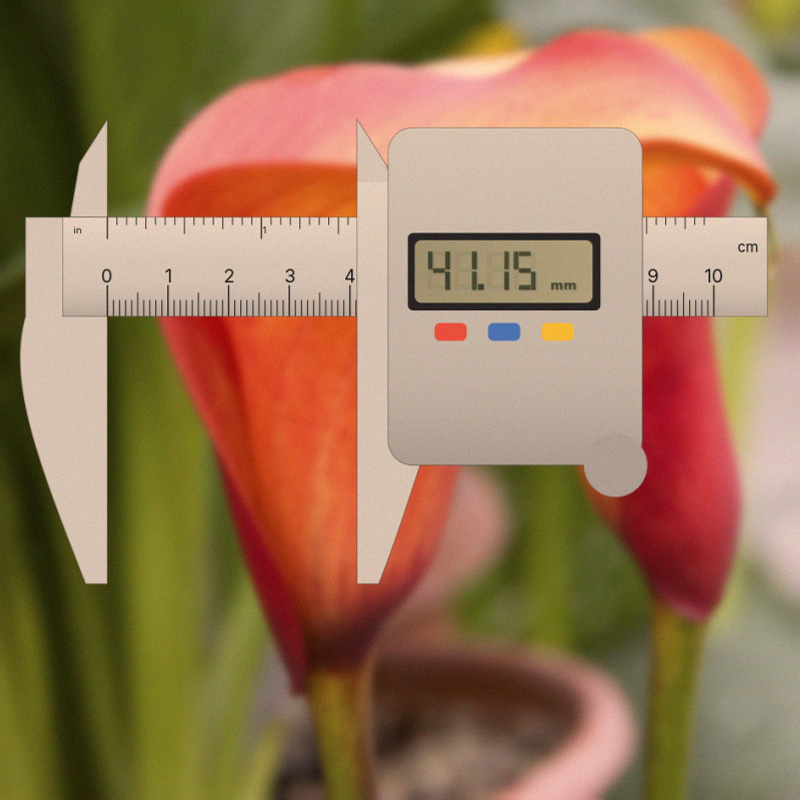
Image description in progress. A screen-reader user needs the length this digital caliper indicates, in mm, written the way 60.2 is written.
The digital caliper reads 41.15
